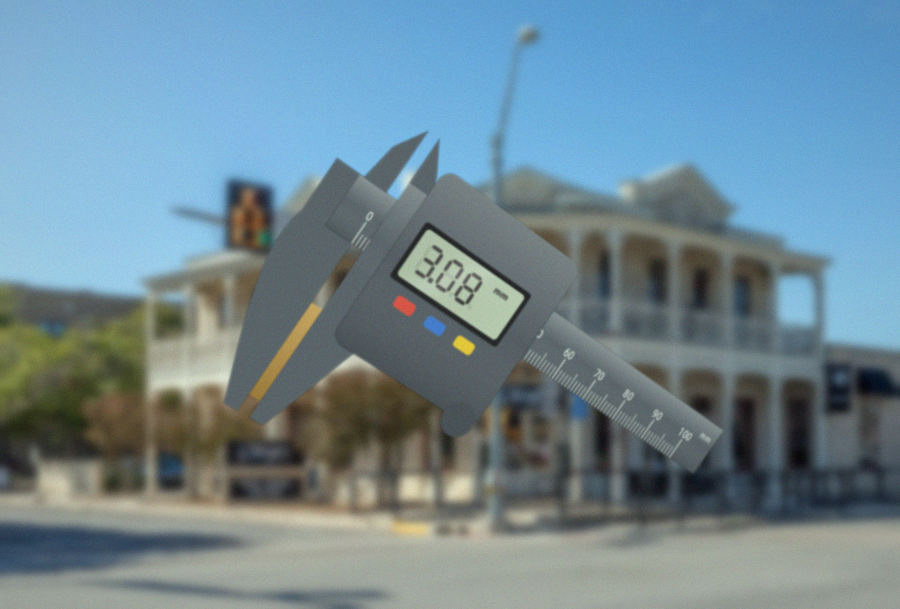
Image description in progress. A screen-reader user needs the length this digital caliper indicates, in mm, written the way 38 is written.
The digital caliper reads 3.08
